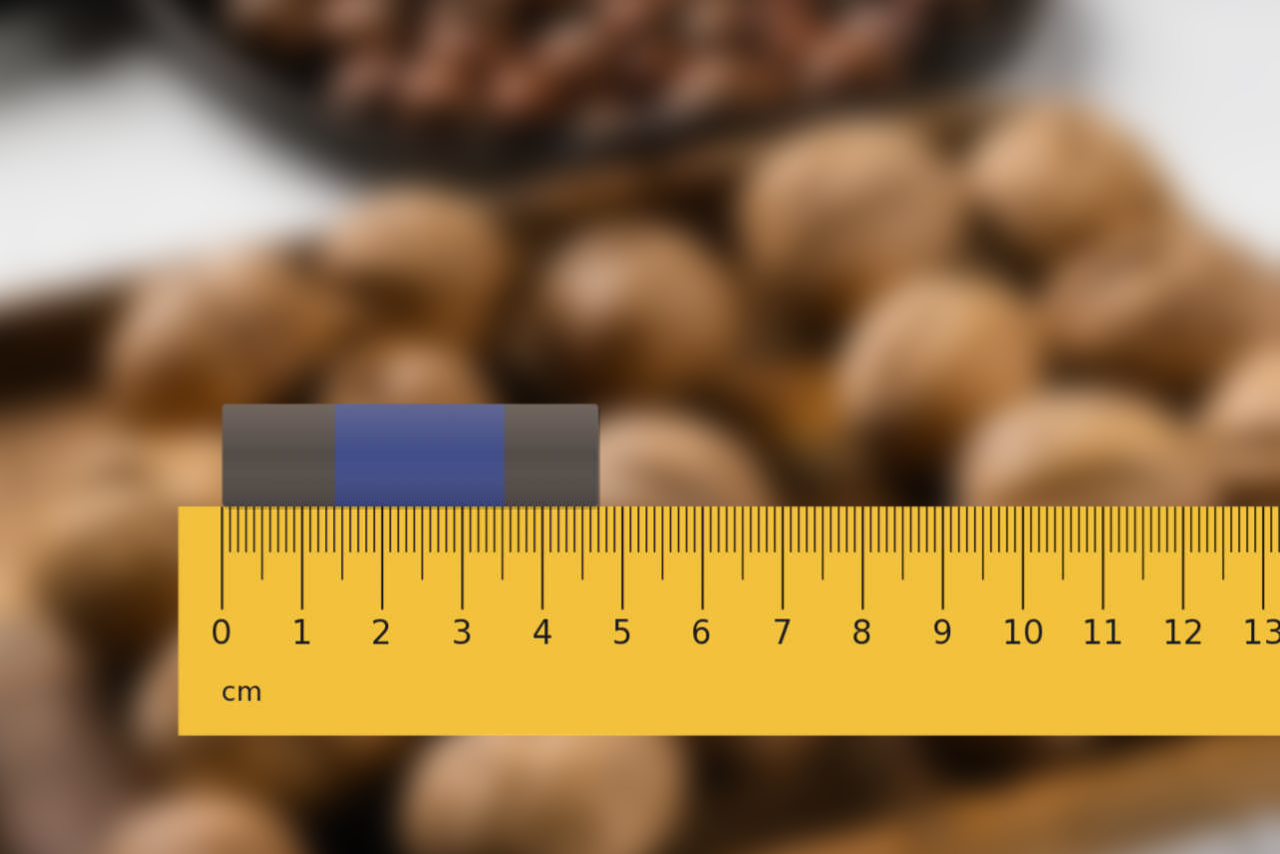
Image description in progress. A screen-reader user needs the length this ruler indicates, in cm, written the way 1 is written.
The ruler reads 4.7
